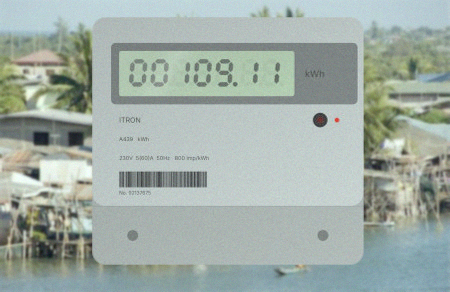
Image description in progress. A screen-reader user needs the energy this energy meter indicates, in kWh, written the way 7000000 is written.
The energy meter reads 109.11
